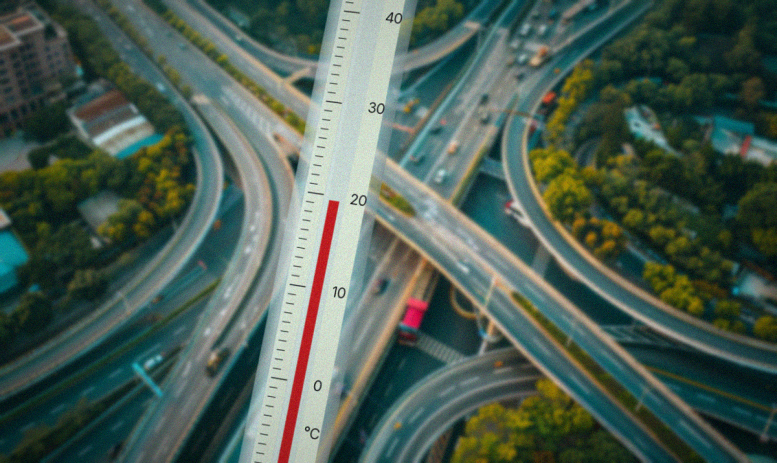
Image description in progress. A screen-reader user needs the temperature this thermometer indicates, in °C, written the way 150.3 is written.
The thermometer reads 19.5
